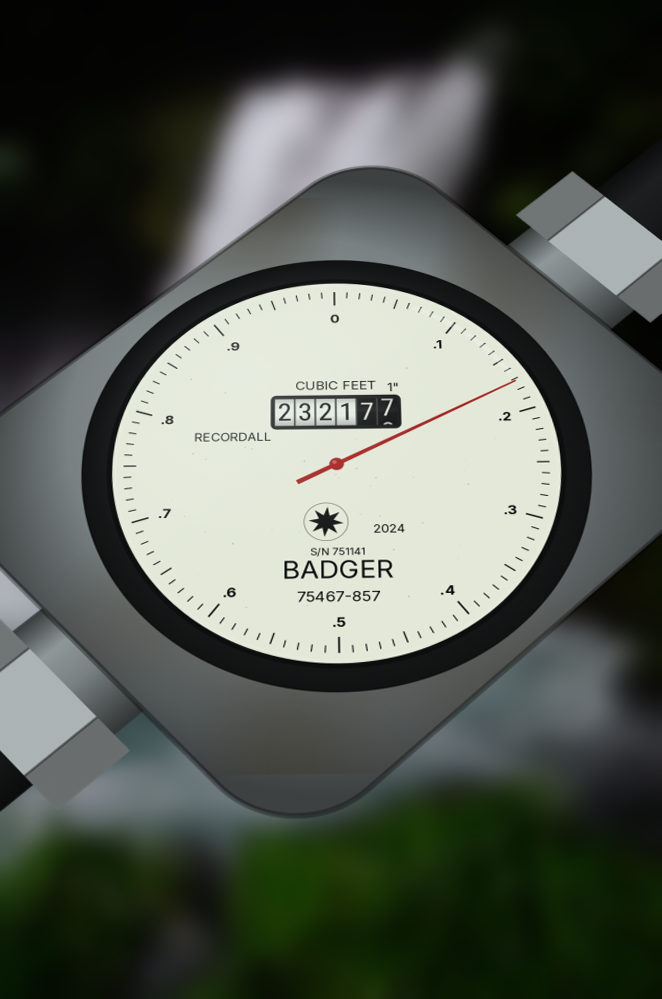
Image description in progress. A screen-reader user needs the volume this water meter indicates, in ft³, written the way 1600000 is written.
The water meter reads 232177.17
